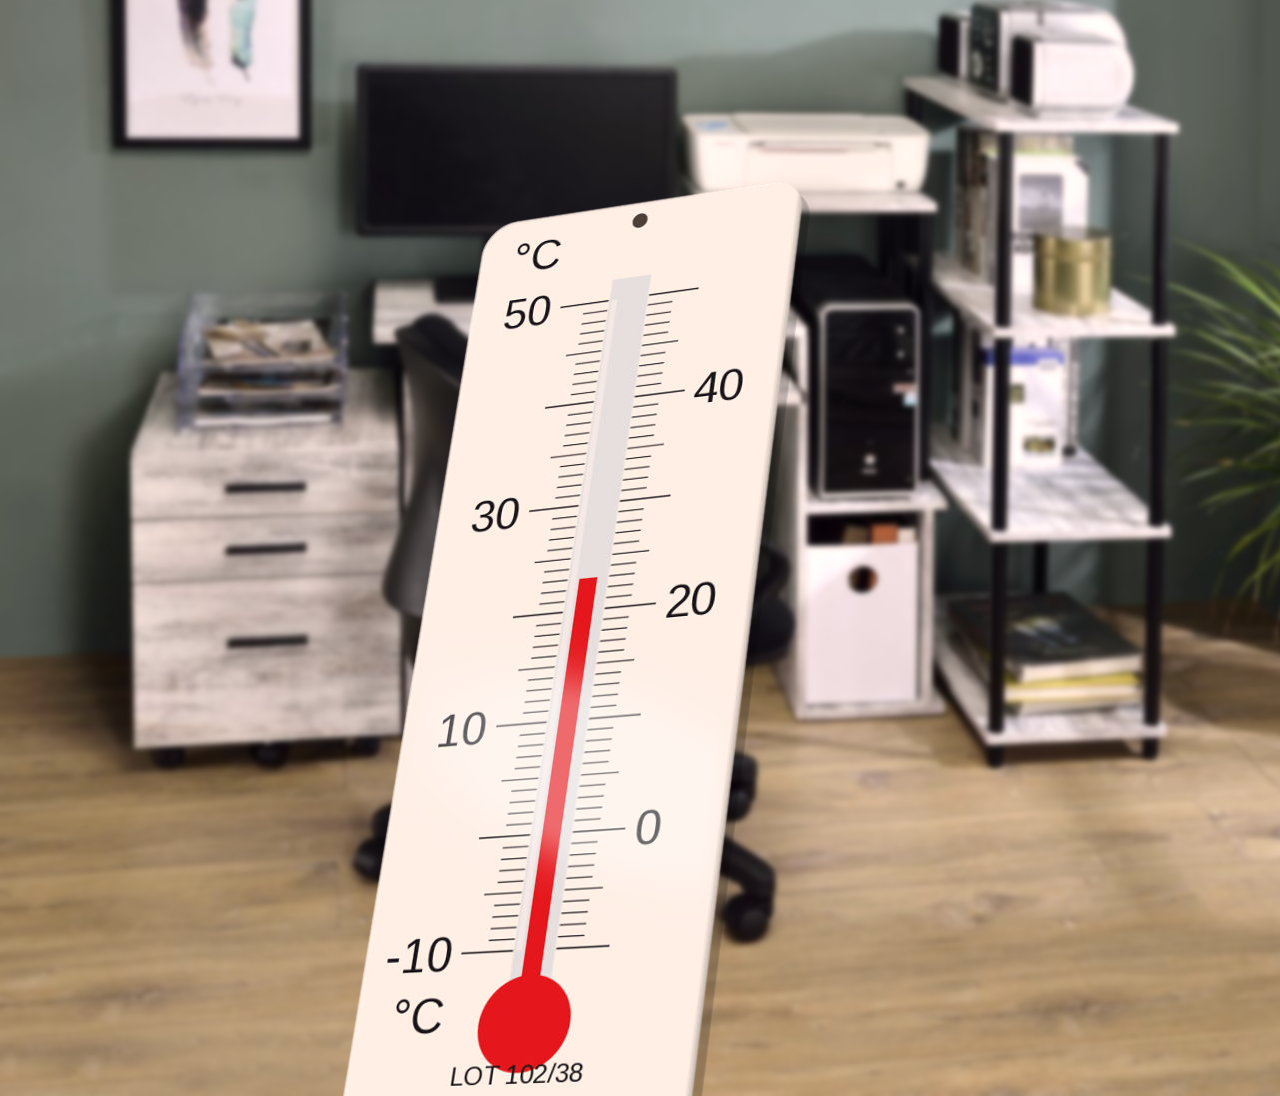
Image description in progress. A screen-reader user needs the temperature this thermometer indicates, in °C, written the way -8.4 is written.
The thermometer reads 23
